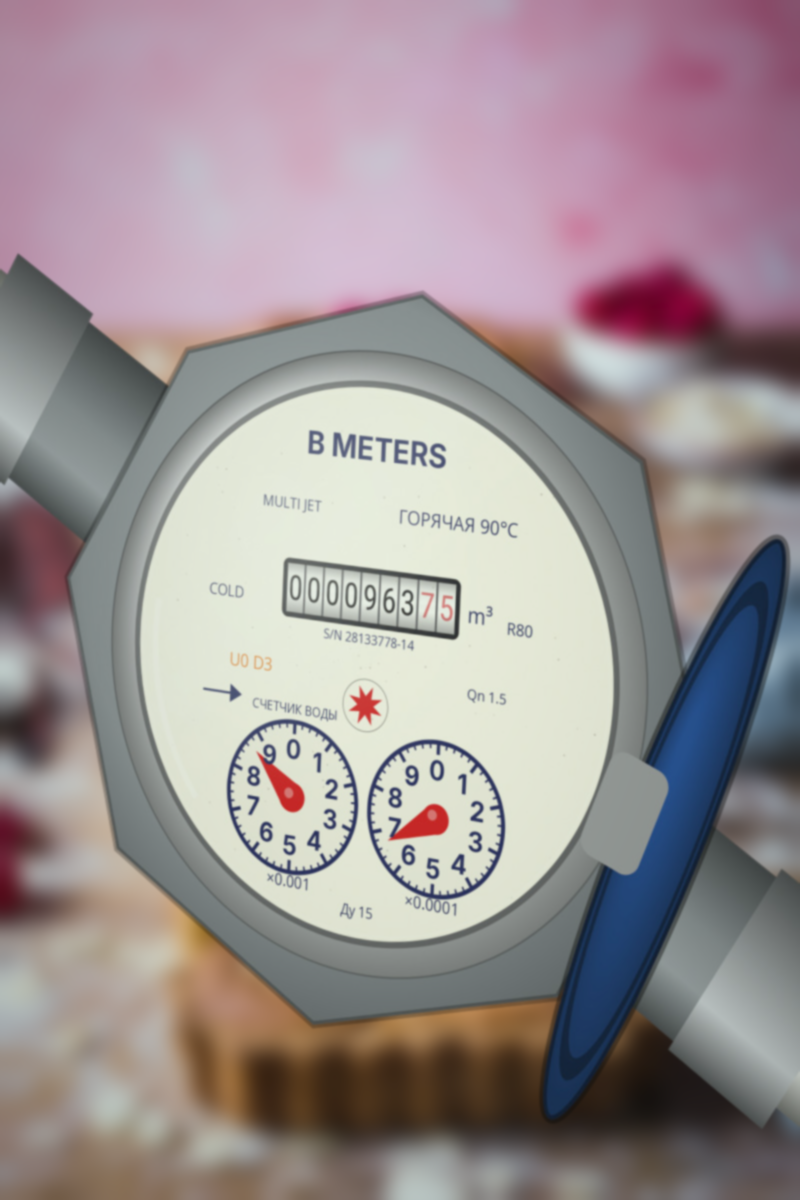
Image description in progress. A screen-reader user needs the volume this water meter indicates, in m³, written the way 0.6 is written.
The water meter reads 963.7586
